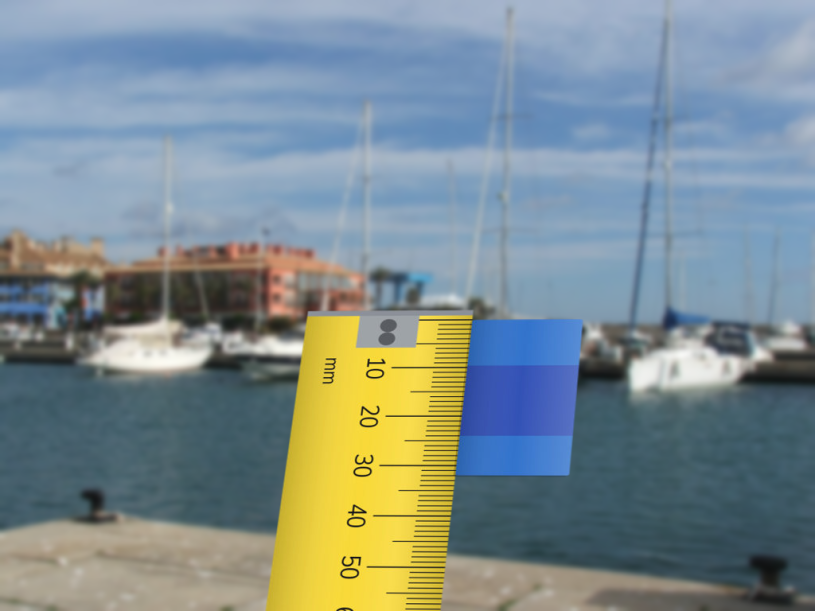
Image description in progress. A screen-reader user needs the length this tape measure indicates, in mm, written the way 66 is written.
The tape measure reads 32
